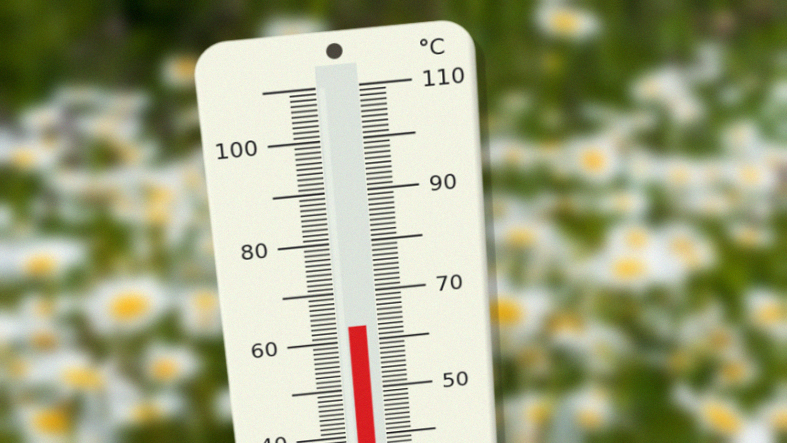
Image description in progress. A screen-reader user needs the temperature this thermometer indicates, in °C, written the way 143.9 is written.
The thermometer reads 63
